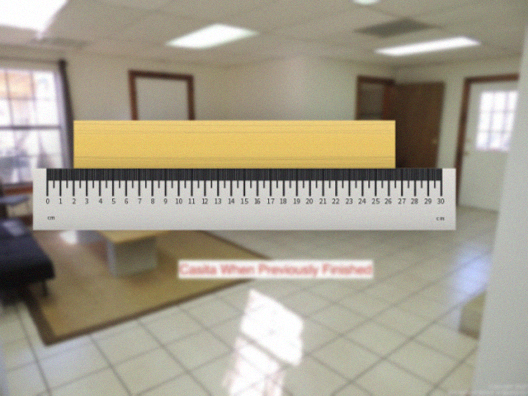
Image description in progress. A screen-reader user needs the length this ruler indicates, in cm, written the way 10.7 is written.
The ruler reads 24.5
